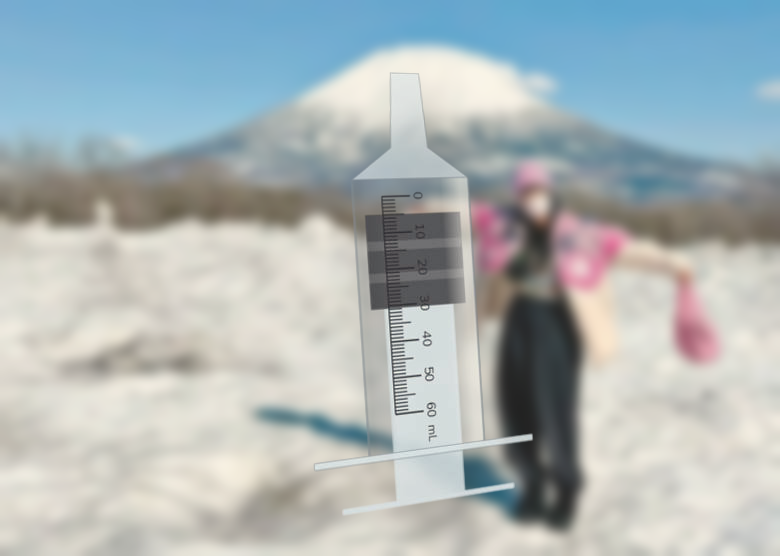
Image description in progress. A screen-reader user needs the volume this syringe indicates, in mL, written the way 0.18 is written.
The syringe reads 5
